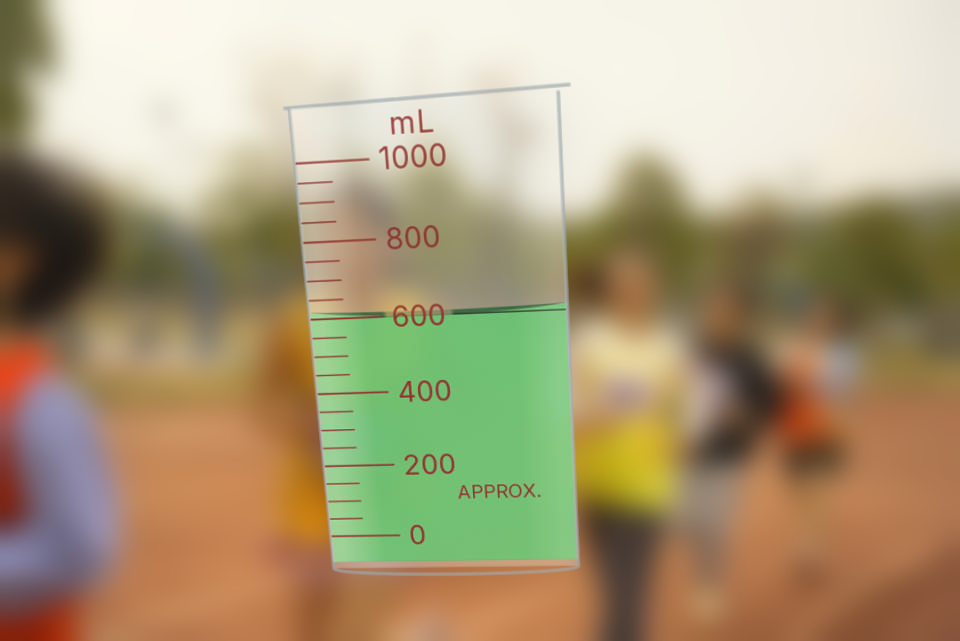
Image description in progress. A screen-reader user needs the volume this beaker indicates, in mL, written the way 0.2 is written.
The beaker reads 600
